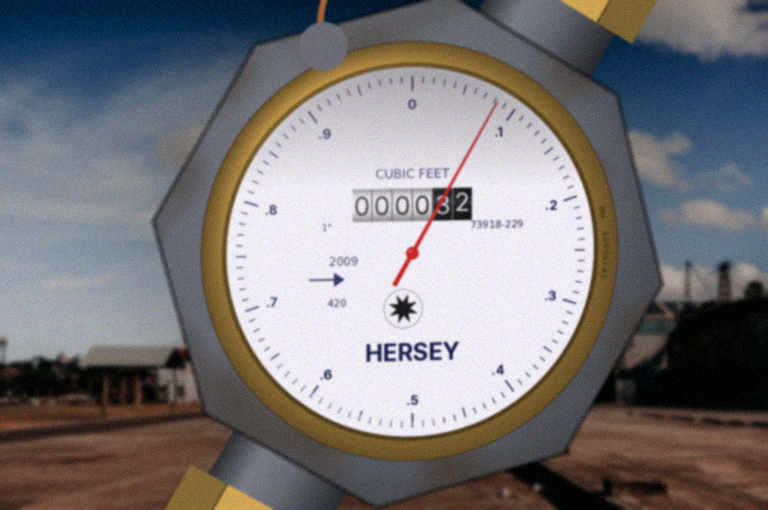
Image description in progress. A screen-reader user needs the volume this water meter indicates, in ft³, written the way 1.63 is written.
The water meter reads 32.08
